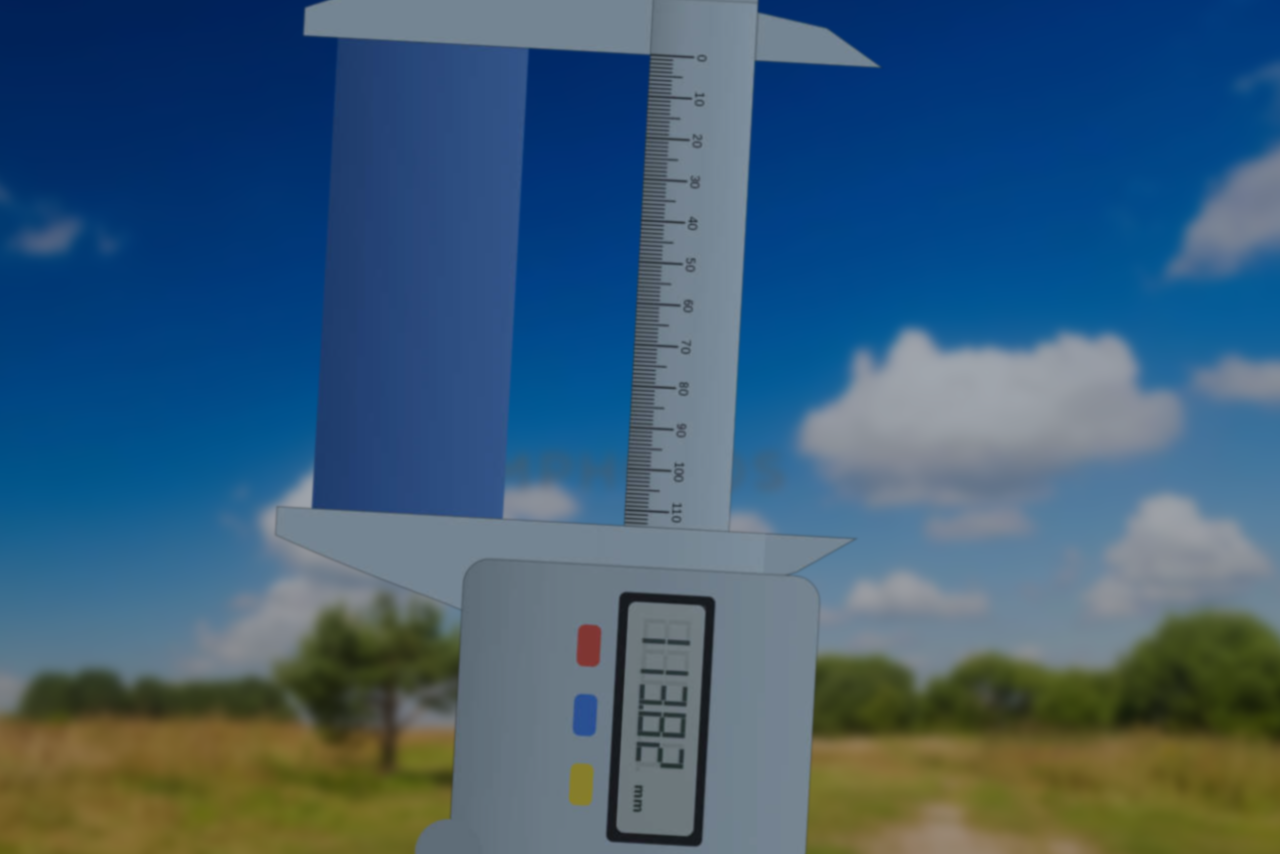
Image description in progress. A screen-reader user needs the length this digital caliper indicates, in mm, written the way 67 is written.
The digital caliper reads 113.82
